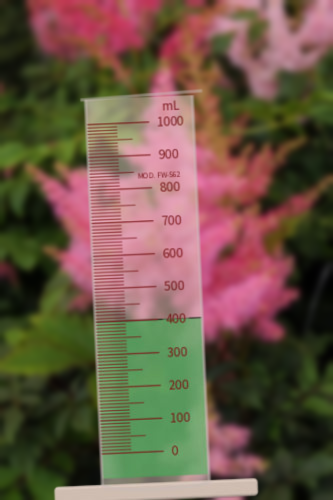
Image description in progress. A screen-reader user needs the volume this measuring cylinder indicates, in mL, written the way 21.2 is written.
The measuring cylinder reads 400
